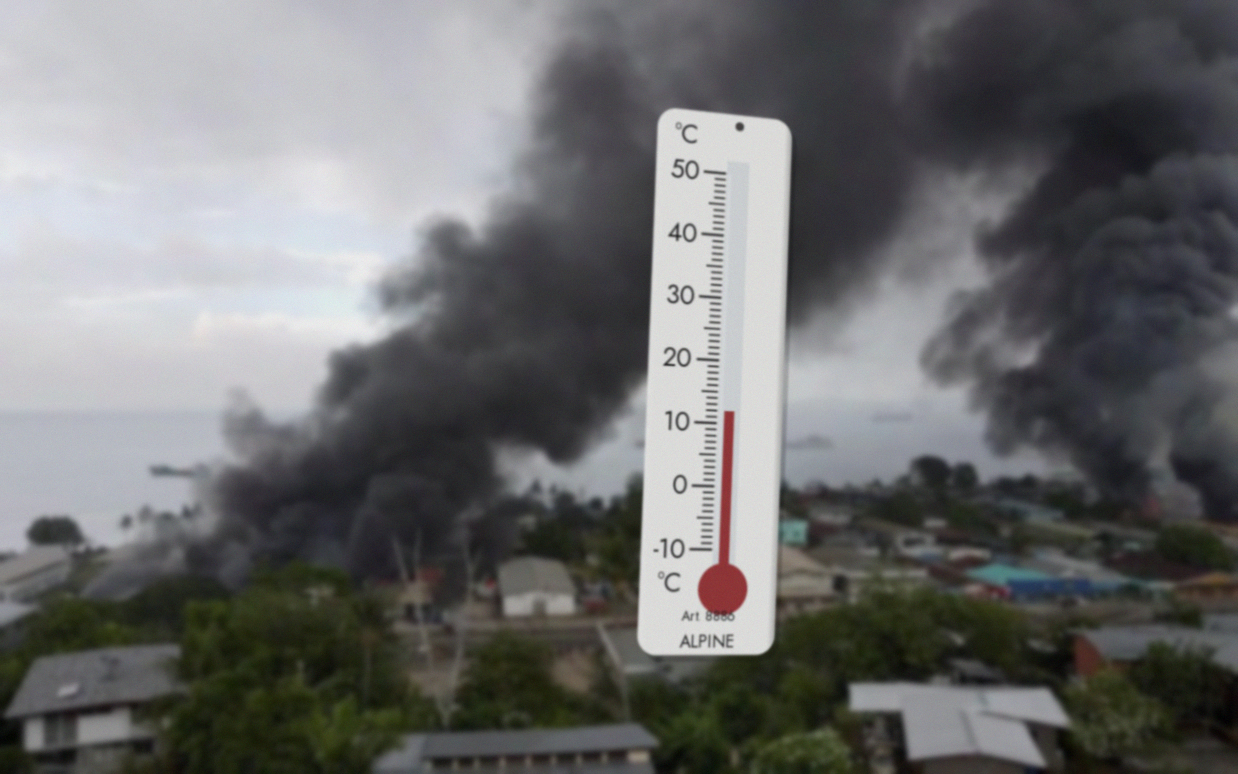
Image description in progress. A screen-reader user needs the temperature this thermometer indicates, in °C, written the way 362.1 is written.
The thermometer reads 12
